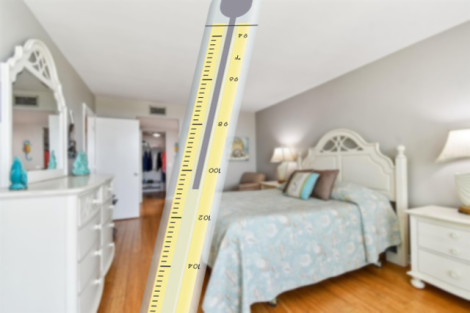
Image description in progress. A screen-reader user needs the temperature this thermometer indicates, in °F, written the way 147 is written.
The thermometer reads 100.8
